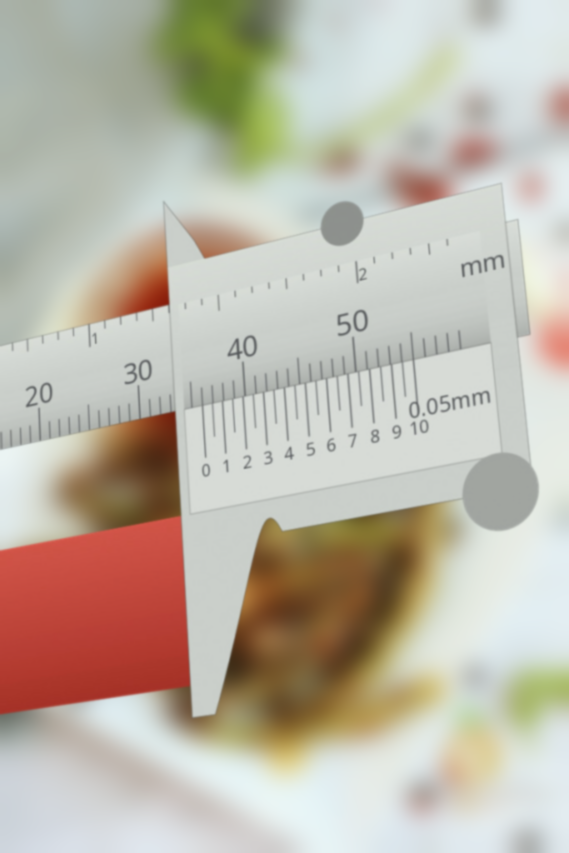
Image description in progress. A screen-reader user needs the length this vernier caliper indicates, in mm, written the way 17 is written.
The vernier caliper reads 36.0
